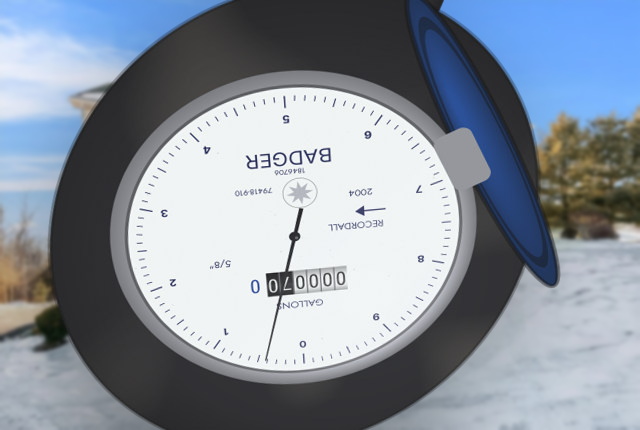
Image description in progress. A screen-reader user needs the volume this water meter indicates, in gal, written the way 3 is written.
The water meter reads 700.4
